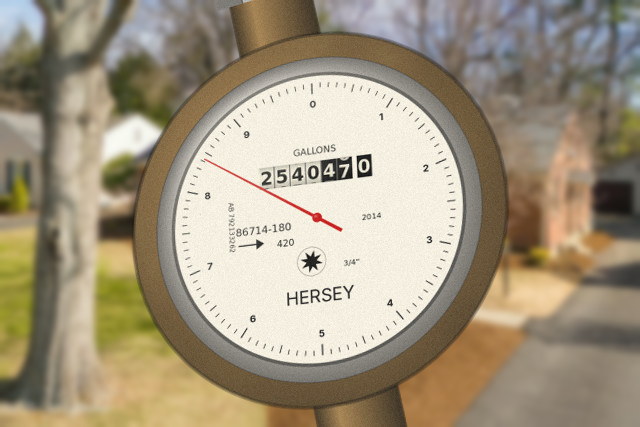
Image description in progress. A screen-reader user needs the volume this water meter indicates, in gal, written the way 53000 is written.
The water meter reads 2540468.4
